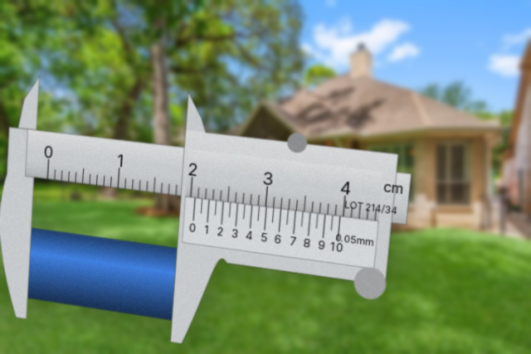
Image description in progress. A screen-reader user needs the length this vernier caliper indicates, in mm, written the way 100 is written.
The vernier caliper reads 20.6
